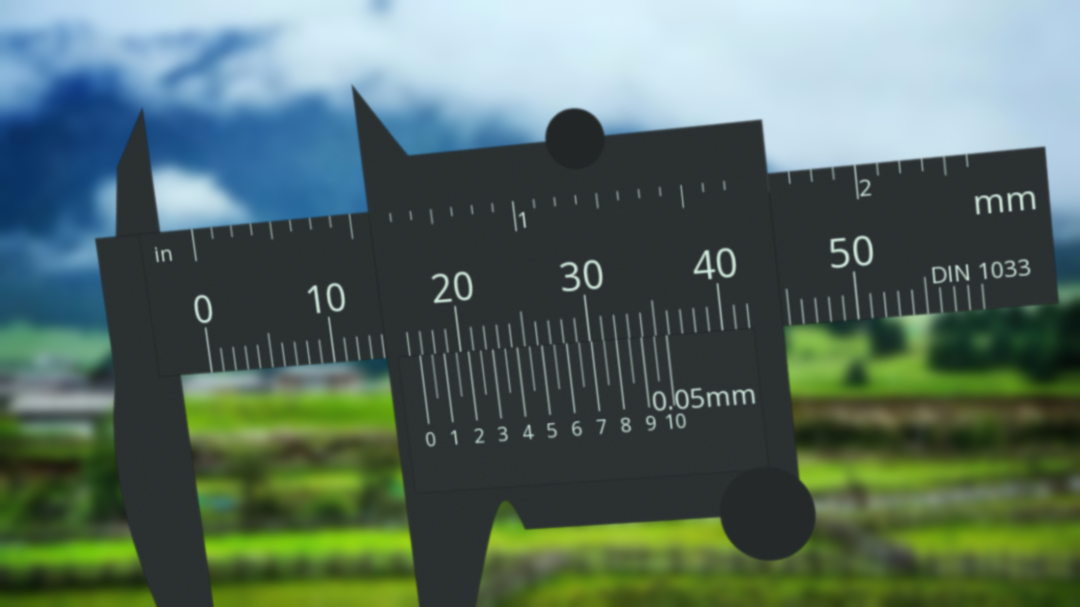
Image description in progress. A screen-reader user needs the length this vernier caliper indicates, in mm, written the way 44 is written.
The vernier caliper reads 16.8
